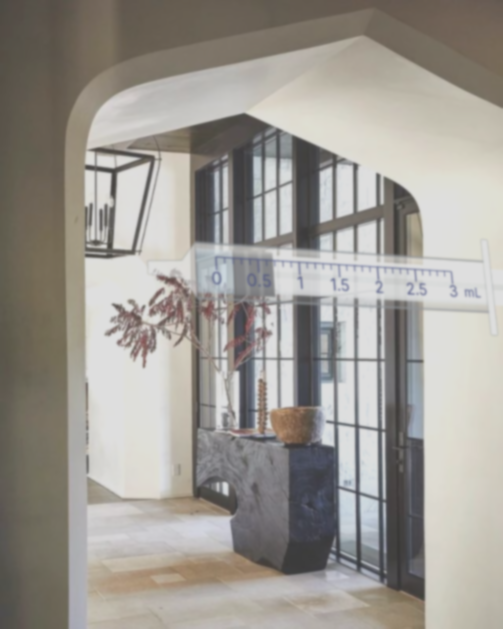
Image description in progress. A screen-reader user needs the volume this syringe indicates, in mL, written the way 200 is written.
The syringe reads 0.2
